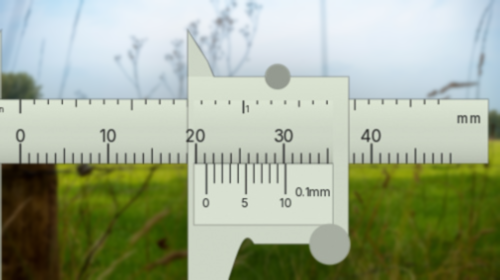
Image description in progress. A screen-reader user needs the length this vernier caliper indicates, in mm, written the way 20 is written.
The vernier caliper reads 21.2
